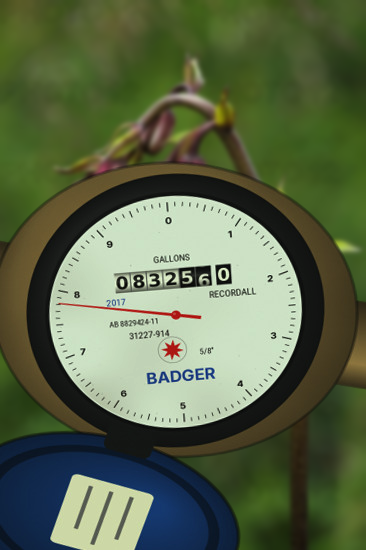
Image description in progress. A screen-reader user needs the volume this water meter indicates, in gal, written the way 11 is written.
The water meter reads 832557.8
